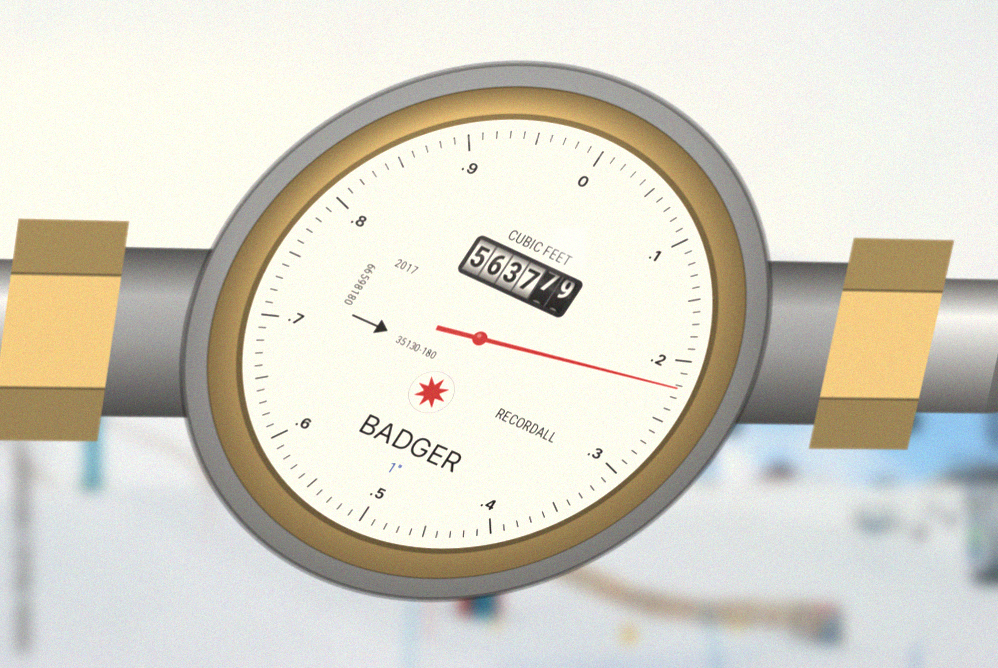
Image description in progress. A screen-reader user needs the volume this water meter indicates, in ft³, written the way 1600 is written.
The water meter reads 563779.22
